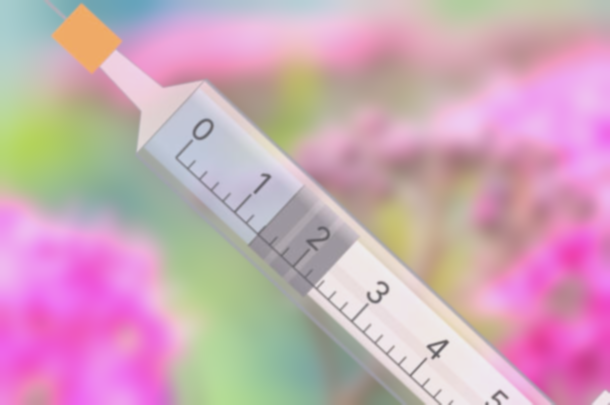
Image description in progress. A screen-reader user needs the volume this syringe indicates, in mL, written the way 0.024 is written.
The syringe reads 1.4
